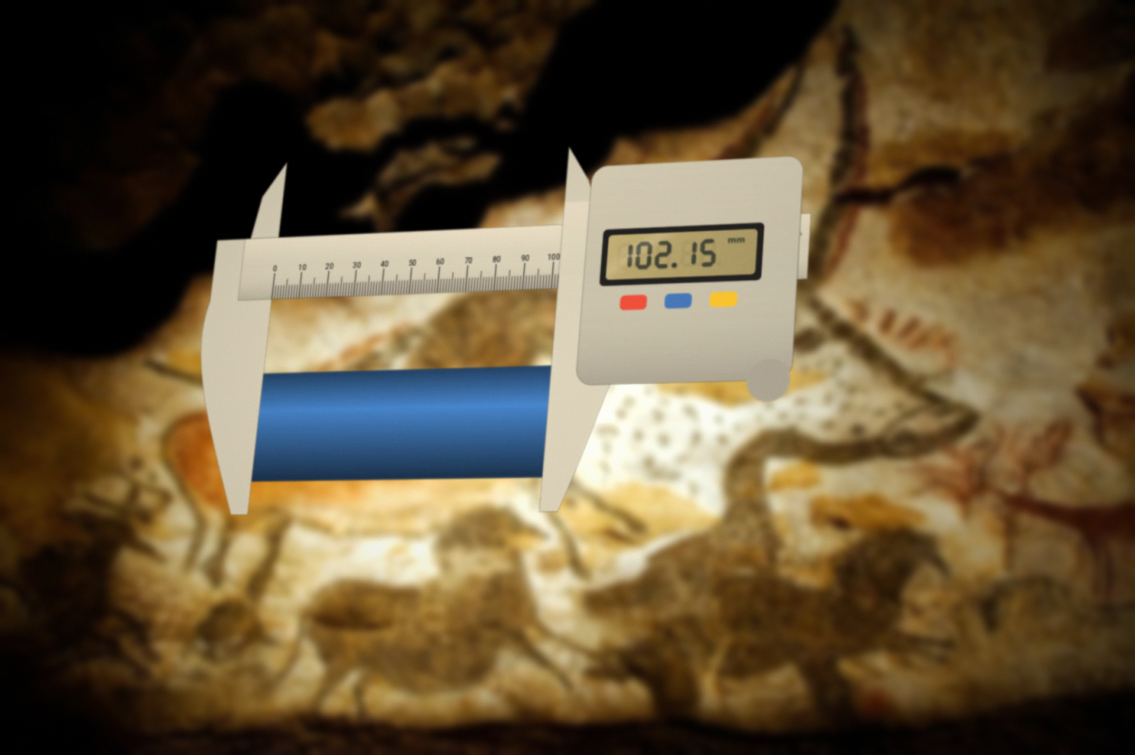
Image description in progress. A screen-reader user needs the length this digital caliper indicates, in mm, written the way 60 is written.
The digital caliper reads 102.15
